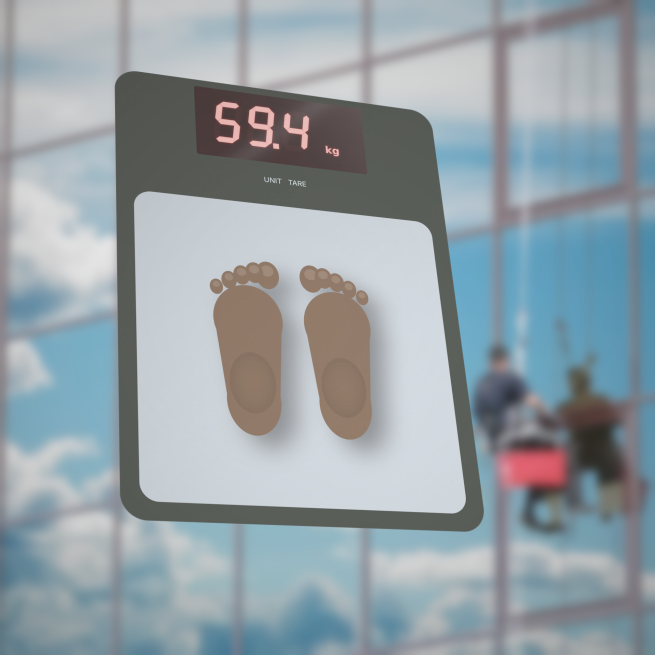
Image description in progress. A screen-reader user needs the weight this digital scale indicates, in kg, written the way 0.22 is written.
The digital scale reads 59.4
